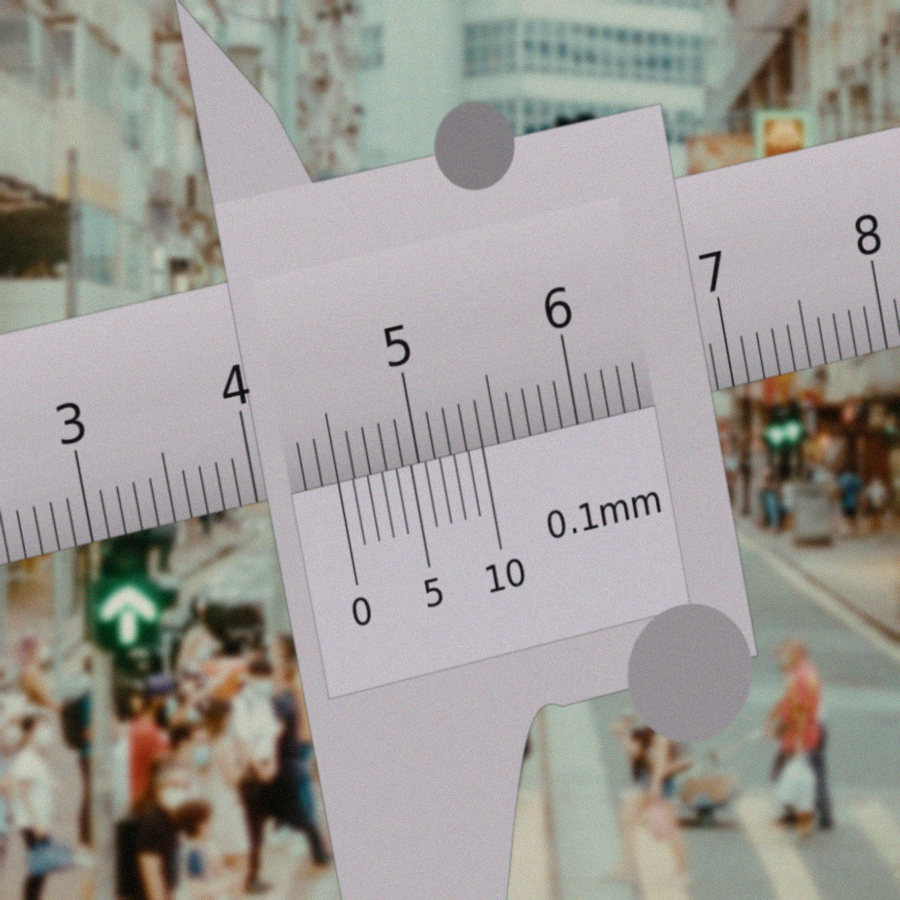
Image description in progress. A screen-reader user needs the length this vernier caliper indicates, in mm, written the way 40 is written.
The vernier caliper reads 45.0
